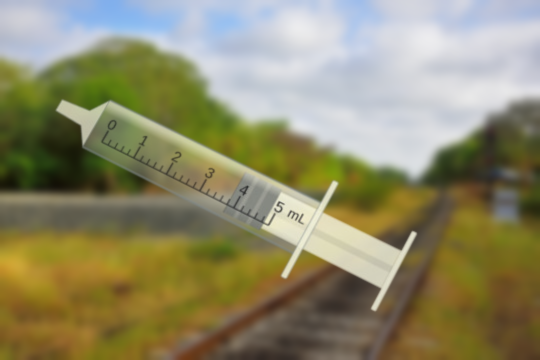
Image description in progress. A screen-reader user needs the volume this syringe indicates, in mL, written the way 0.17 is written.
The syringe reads 3.8
